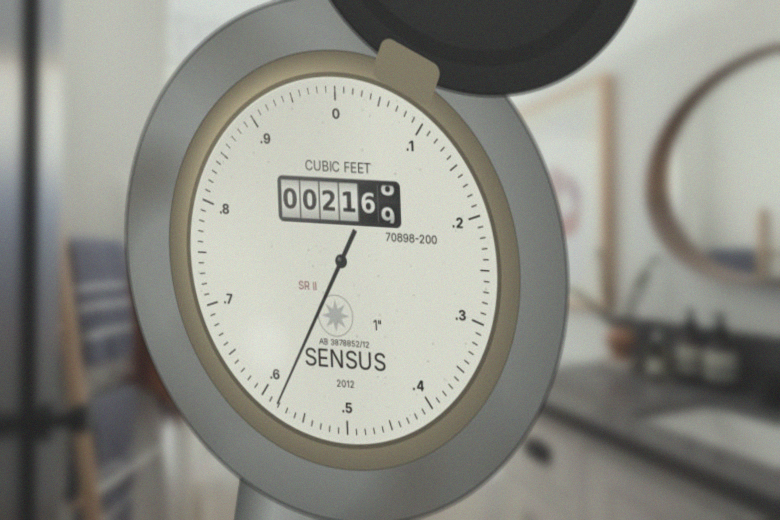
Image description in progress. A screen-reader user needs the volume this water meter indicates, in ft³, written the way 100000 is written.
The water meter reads 2168.58
